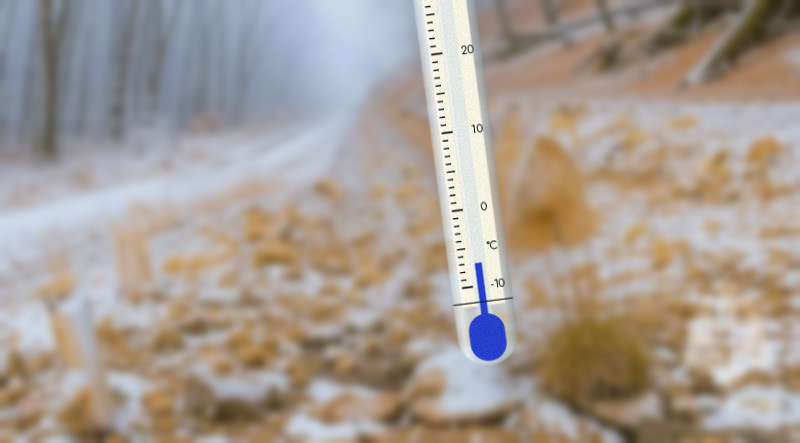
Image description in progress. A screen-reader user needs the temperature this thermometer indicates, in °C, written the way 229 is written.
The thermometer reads -7
